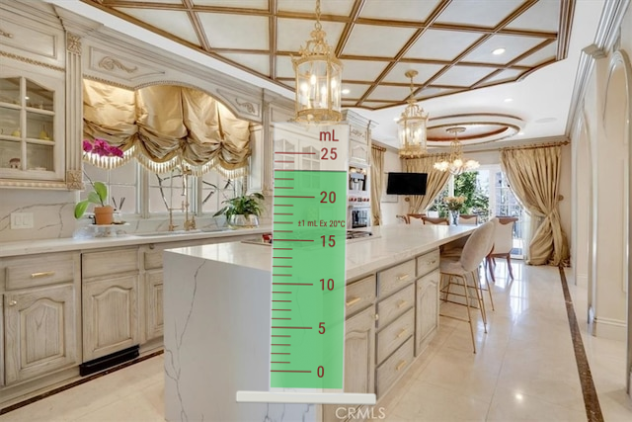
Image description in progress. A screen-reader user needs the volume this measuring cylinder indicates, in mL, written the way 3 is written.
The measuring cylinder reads 23
